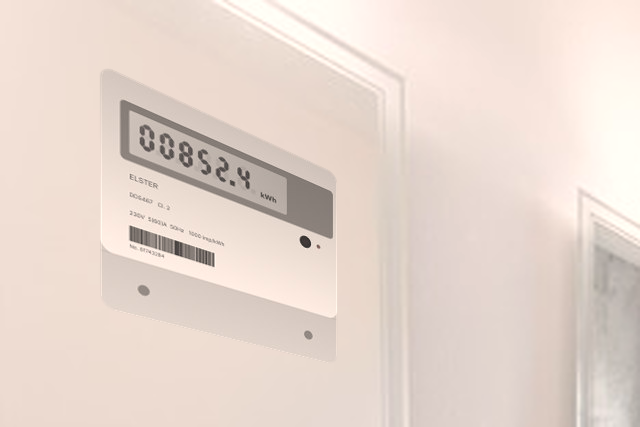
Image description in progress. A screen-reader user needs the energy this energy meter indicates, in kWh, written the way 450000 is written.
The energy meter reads 852.4
